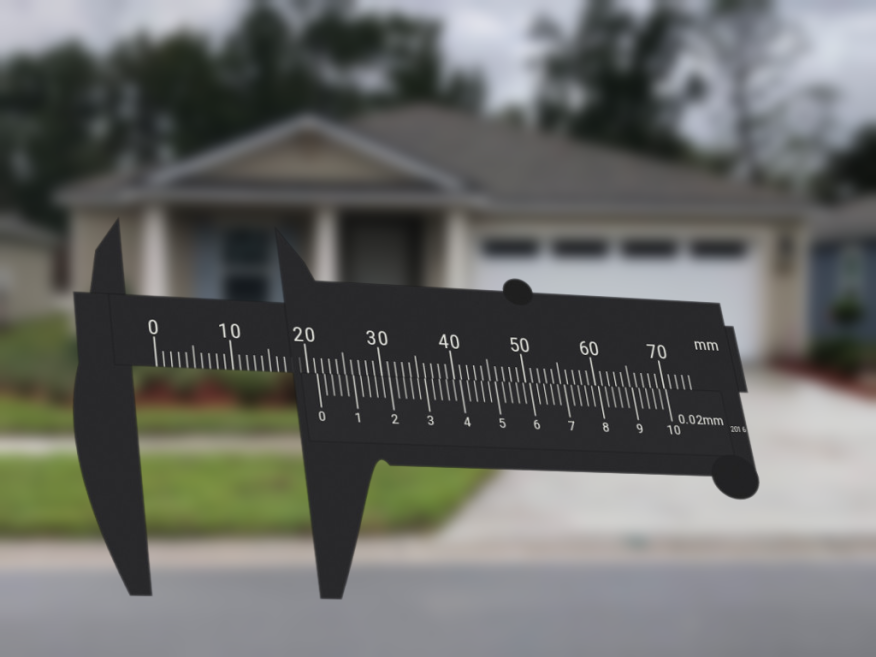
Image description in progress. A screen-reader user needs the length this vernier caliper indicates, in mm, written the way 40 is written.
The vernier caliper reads 21.2
